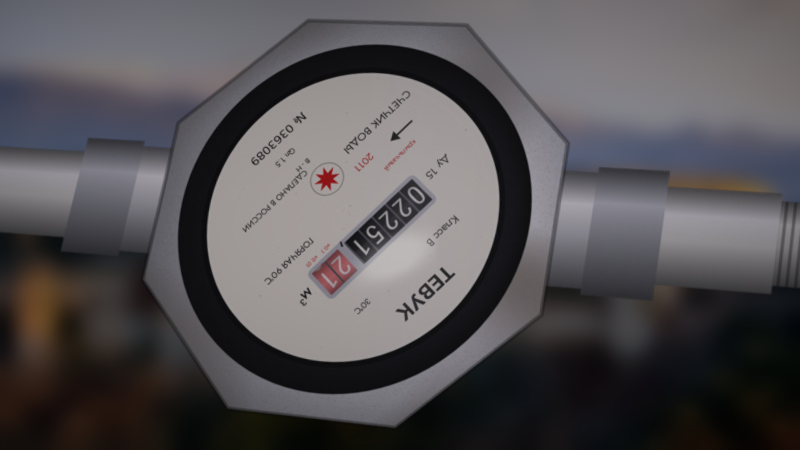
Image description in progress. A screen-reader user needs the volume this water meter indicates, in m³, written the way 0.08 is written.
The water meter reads 2251.21
